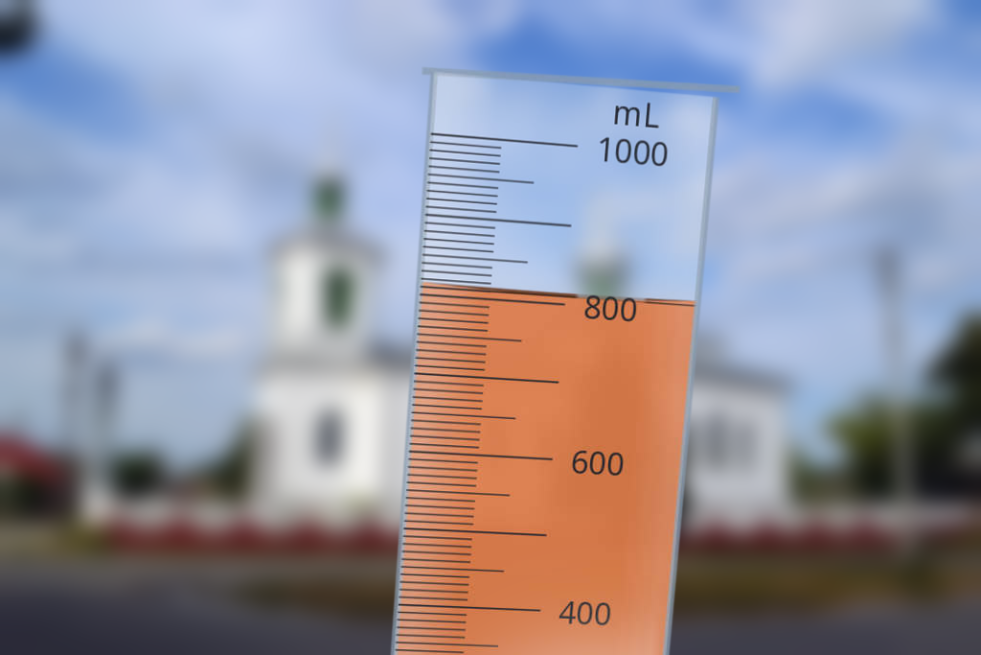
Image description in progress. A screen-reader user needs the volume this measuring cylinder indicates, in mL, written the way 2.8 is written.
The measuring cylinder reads 810
